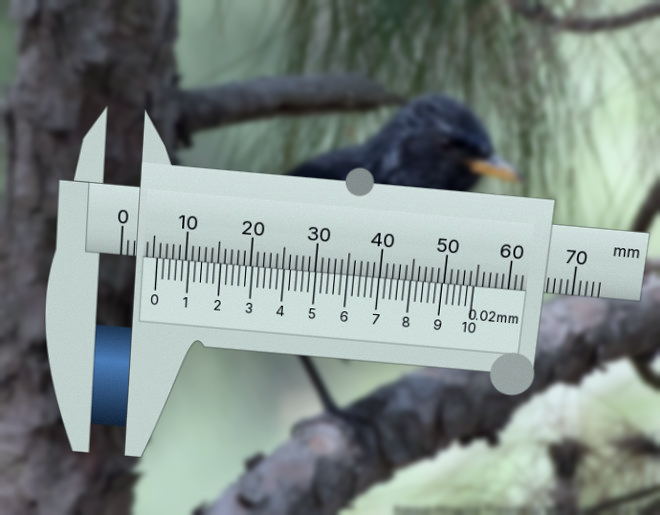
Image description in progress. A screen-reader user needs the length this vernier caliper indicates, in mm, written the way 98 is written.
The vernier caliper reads 5.6
